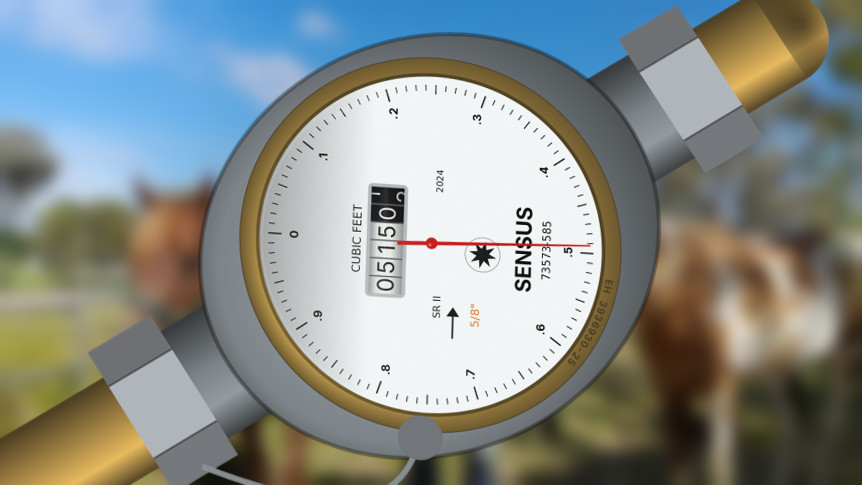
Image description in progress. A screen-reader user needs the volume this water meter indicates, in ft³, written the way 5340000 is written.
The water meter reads 51501.49
